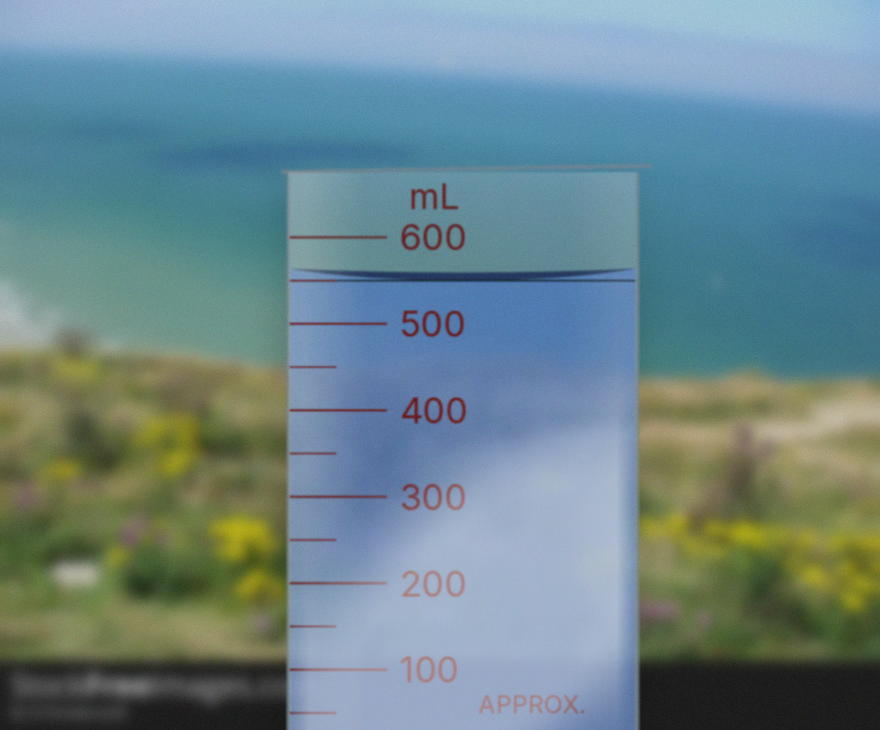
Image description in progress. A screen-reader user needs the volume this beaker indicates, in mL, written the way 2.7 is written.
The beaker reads 550
